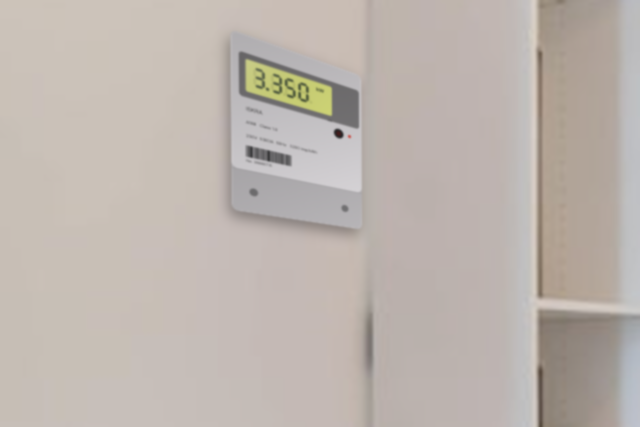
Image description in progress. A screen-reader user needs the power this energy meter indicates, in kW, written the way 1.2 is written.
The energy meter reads 3.350
